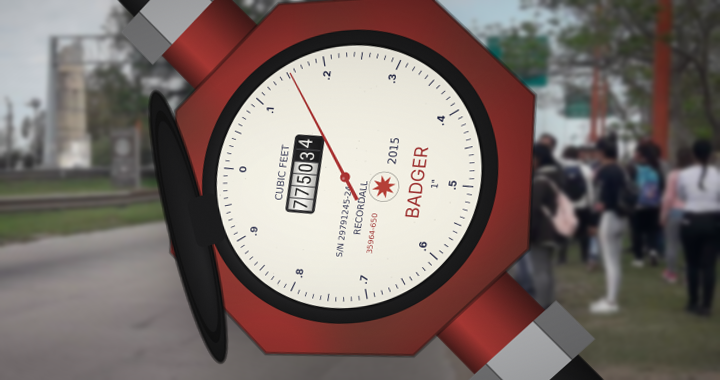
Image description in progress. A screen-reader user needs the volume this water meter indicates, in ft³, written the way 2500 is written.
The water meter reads 775034.15
